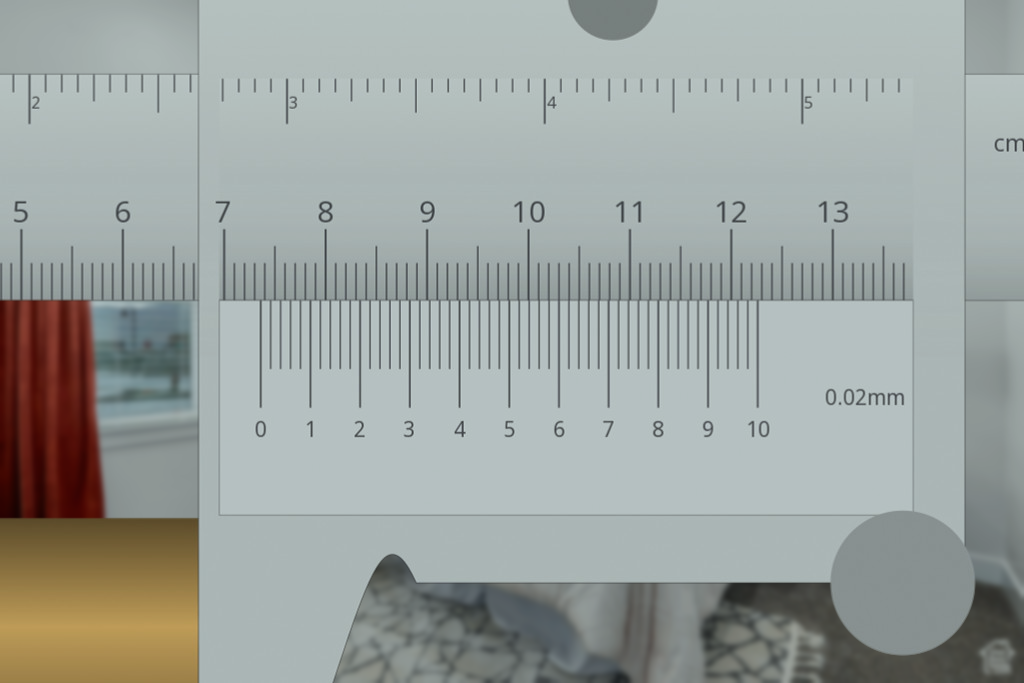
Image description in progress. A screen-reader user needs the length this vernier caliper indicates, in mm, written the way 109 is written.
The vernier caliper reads 73.6
